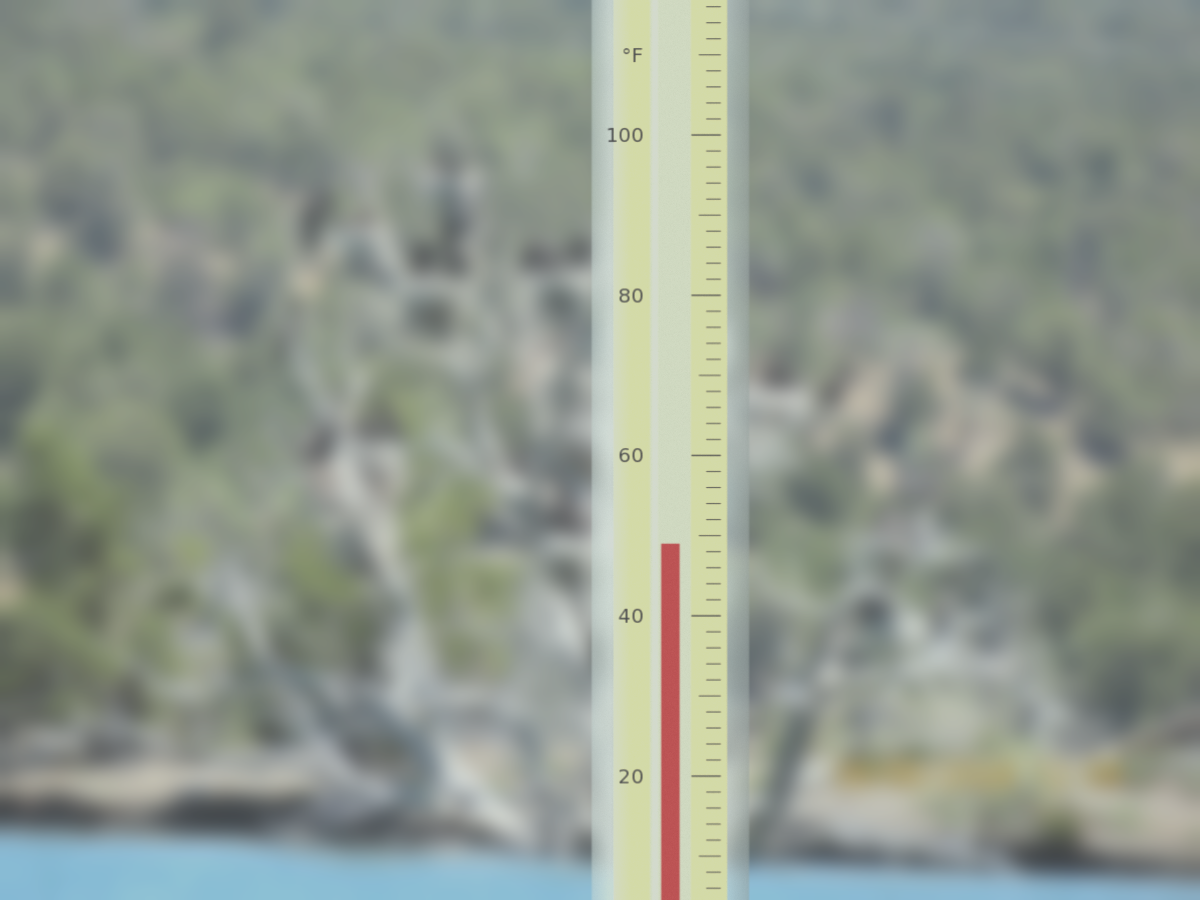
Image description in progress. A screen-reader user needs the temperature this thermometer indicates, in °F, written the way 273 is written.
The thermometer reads 49
